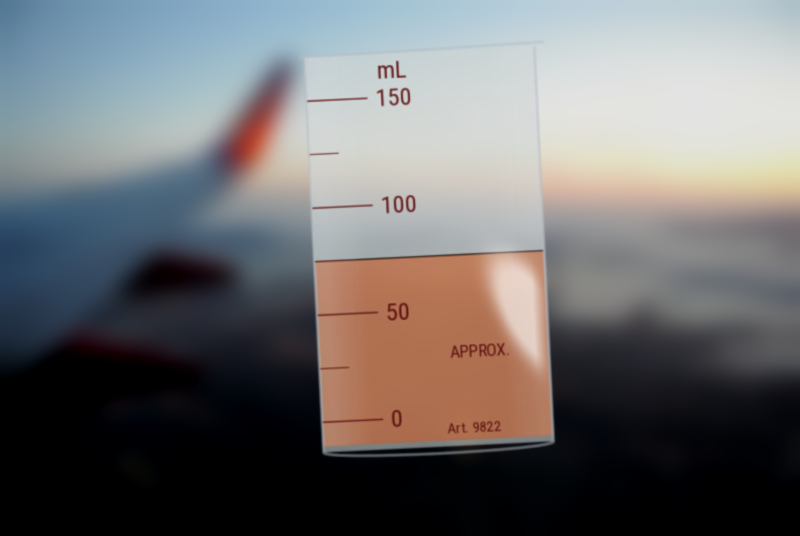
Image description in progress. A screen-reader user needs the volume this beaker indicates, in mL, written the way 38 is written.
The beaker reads 75
